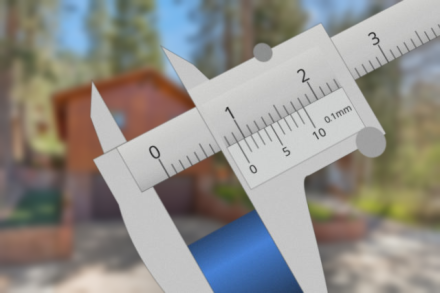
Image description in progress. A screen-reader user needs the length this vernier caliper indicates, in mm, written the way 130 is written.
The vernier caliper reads 9.0
